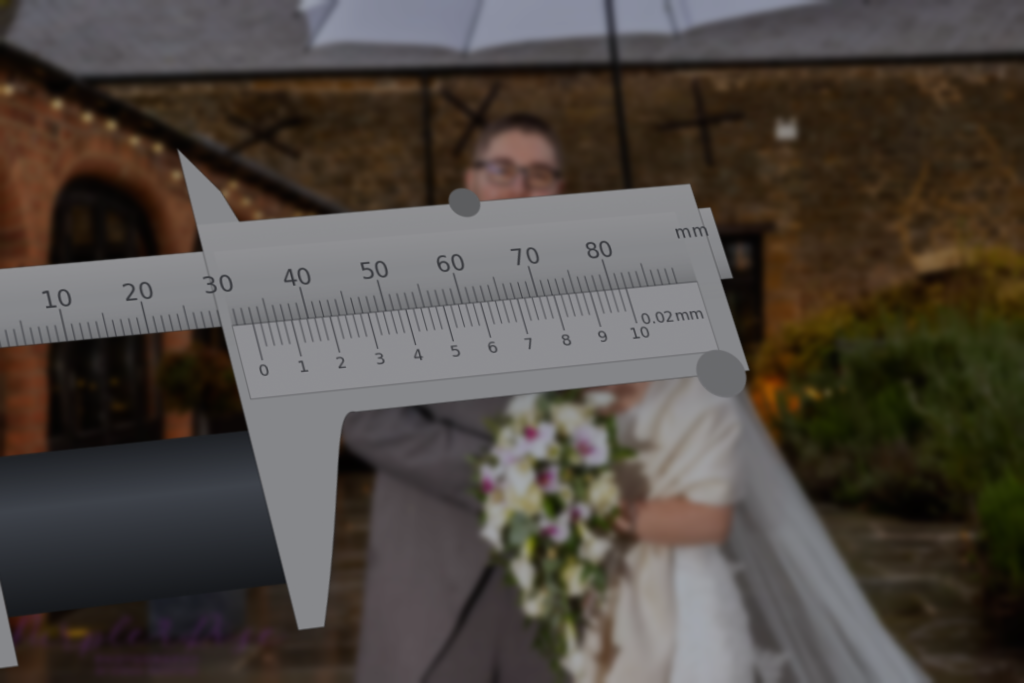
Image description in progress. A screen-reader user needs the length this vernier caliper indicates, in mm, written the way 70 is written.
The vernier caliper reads 33.0
